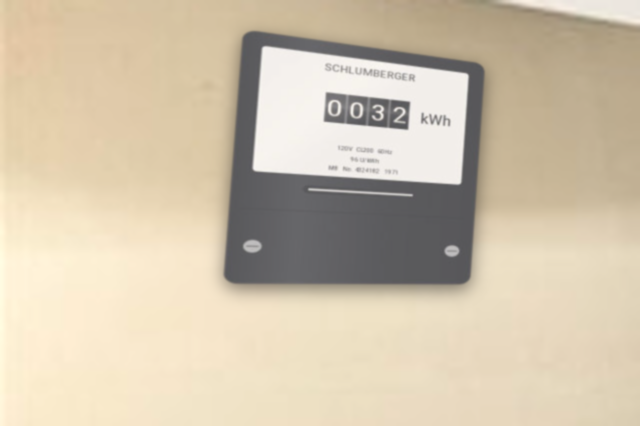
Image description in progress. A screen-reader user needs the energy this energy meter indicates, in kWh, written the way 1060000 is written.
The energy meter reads 32
